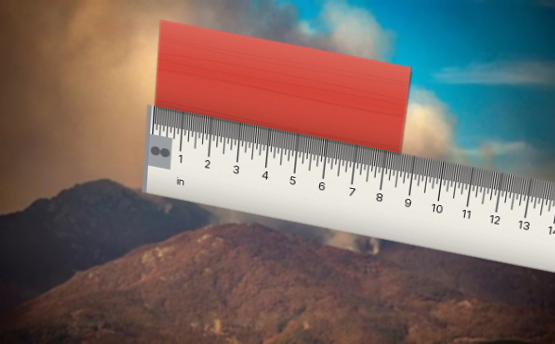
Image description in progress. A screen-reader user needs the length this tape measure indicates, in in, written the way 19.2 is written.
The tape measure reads 8.5
